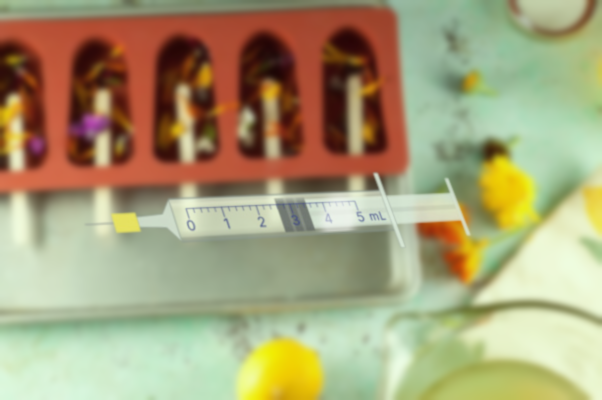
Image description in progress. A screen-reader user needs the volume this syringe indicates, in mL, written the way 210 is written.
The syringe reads 2.6
